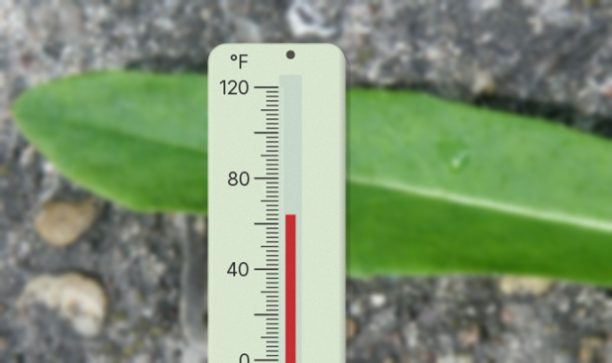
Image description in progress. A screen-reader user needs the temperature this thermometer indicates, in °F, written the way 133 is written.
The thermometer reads 64
